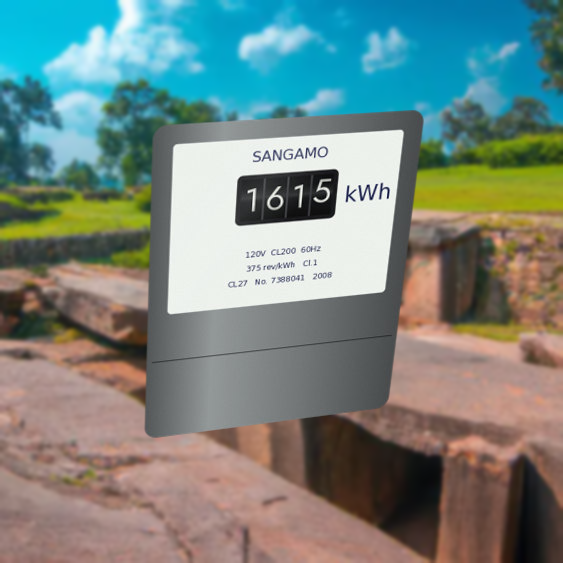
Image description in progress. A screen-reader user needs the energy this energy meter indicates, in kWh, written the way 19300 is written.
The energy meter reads 1615
